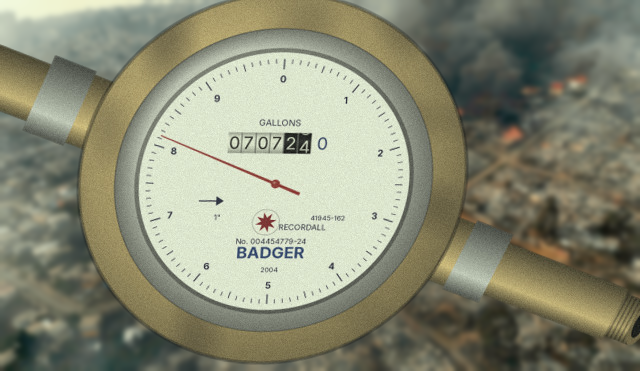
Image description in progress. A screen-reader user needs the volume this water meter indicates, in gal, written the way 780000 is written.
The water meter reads 707238.1
